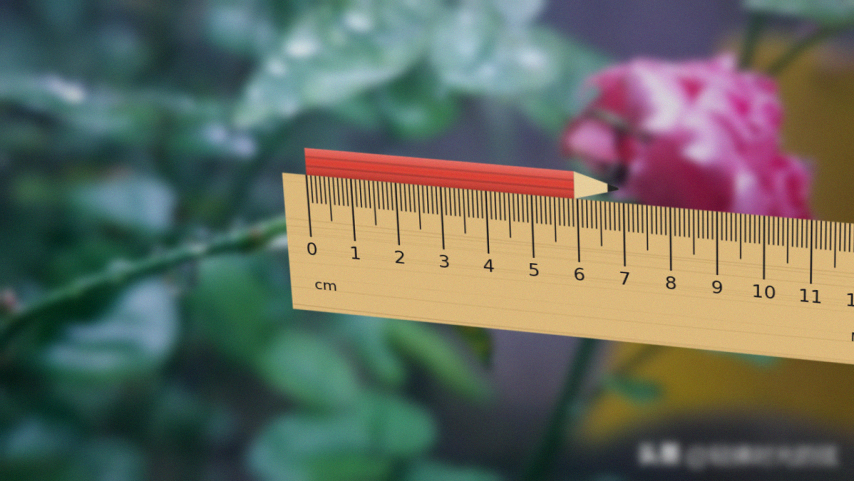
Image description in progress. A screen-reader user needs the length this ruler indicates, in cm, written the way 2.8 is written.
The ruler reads 6.9
